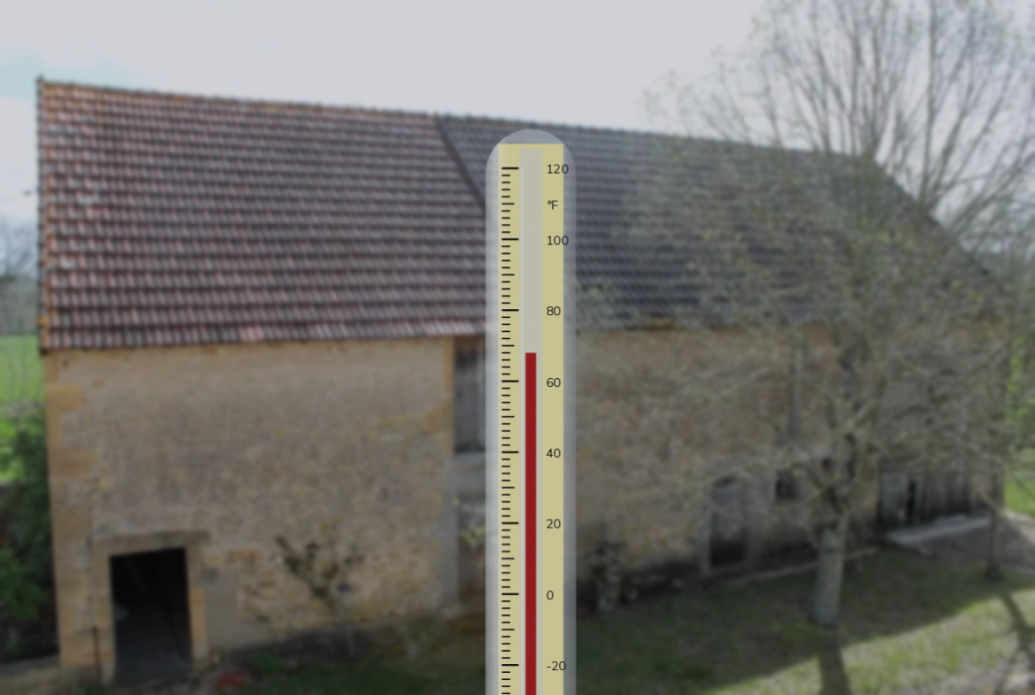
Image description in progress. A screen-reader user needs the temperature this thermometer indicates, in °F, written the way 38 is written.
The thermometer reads 68
